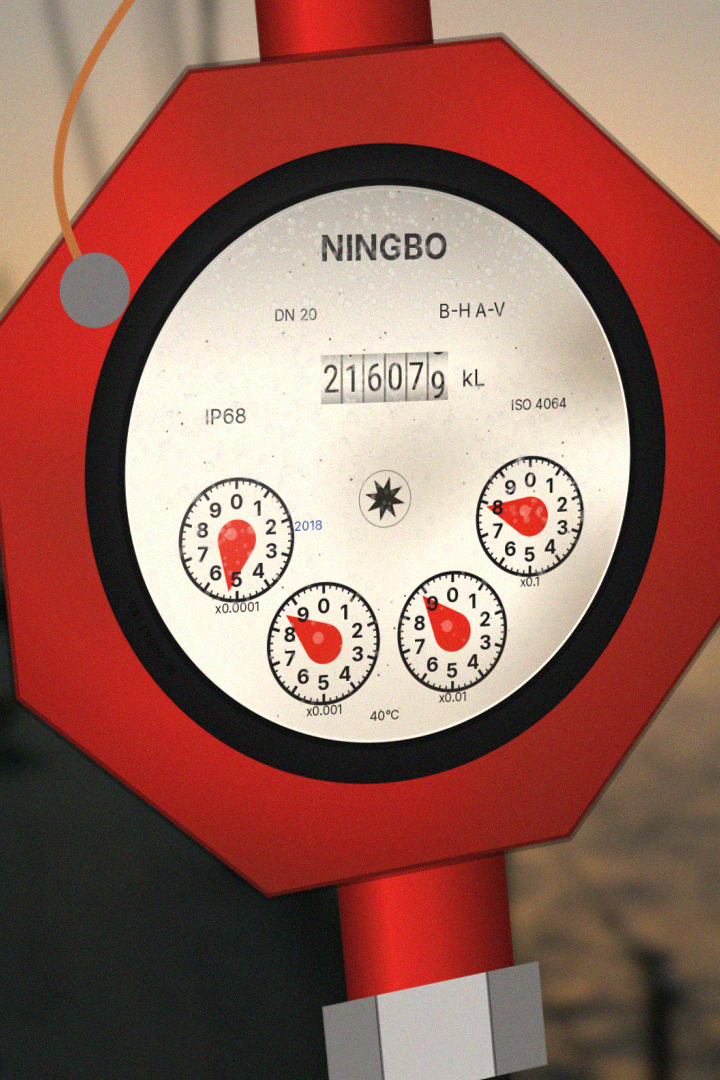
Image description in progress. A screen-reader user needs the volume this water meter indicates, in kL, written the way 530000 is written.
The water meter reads 216078.7885
